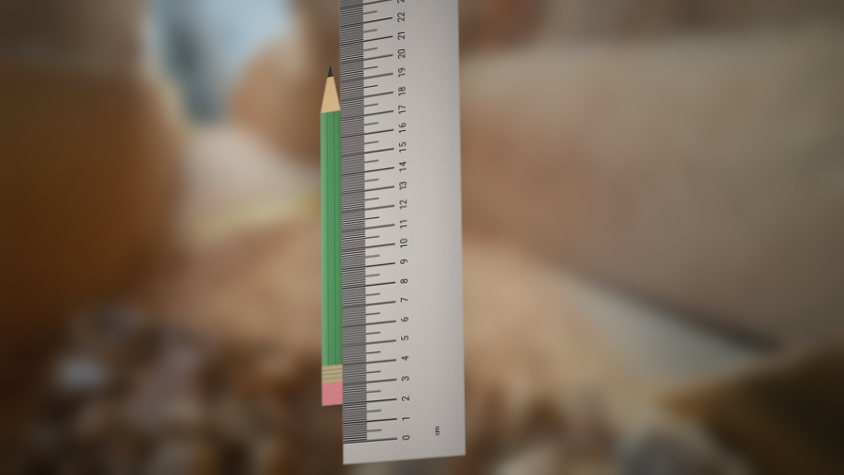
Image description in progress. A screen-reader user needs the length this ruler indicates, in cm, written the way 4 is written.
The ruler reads 18
